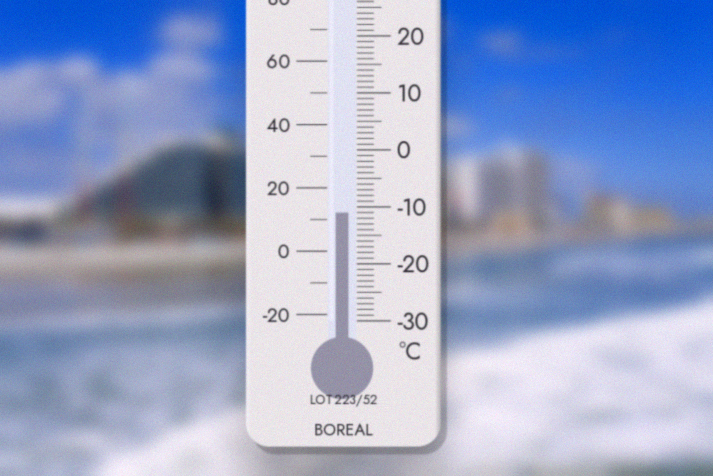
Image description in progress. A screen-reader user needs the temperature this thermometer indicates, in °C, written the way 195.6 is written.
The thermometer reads -11
